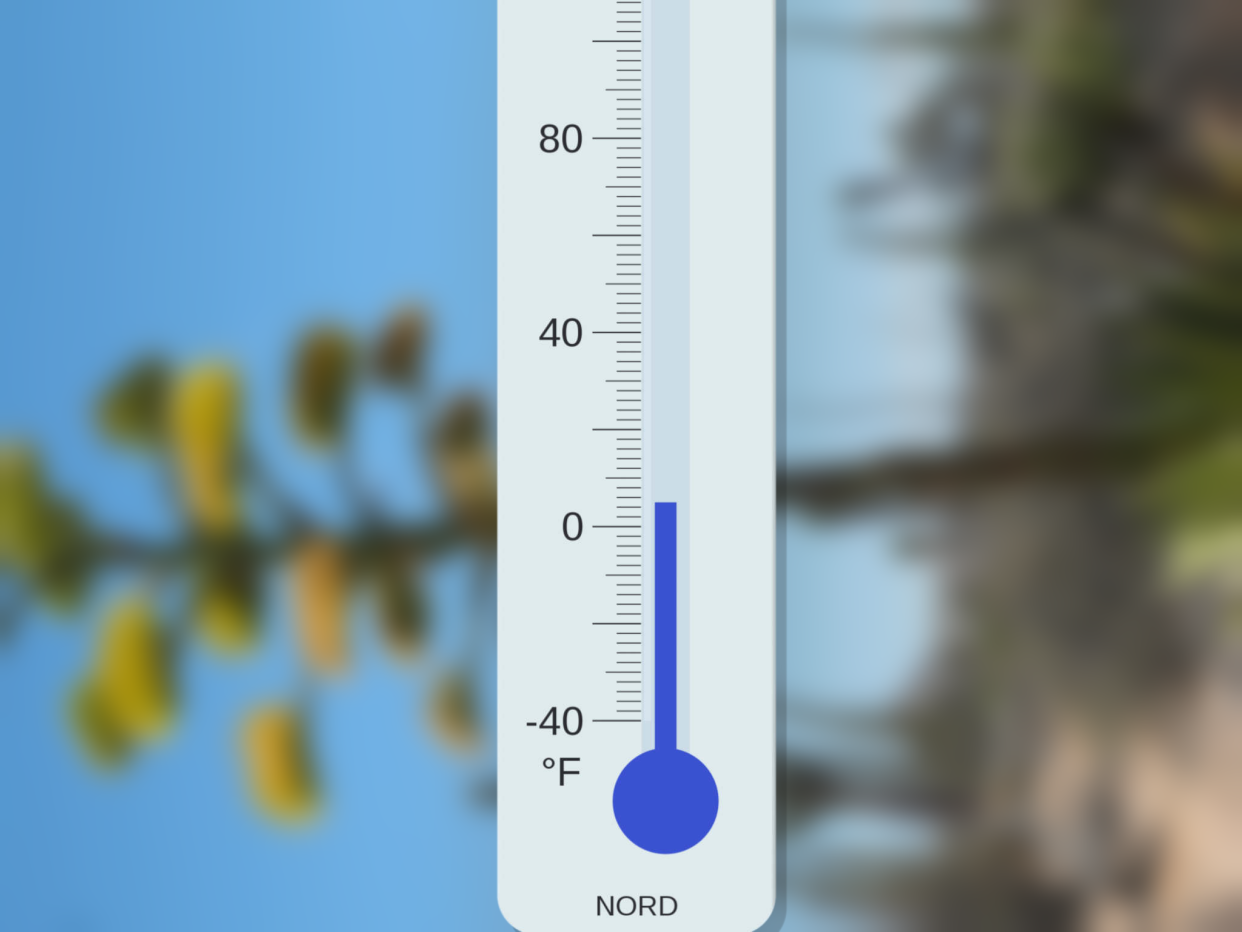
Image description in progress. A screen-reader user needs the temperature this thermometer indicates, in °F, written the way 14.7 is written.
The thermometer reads 5
